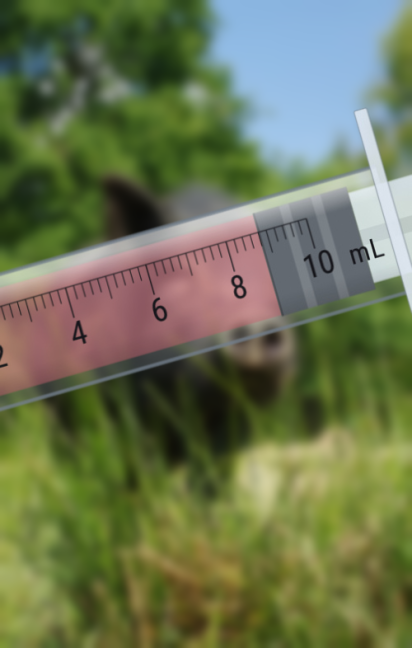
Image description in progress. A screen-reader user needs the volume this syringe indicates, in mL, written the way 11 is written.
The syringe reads 8.8
